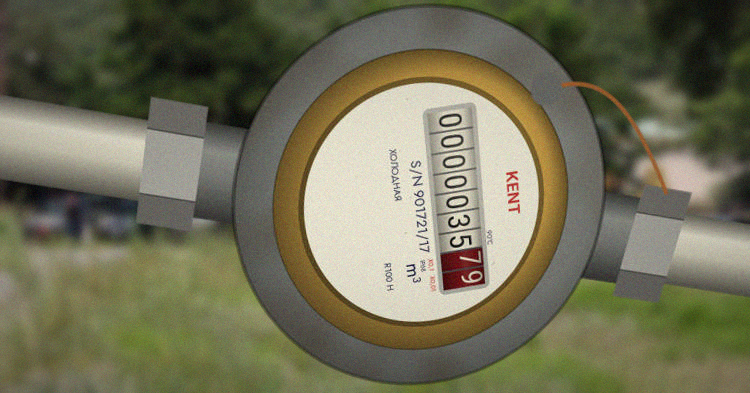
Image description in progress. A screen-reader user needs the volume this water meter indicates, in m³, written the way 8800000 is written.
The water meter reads 35.79
